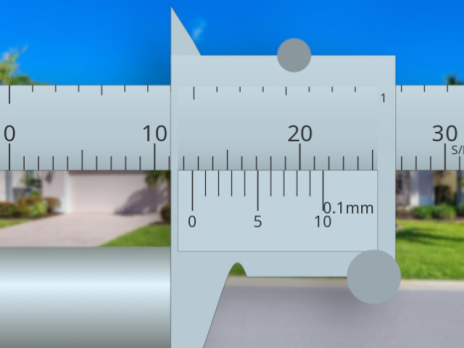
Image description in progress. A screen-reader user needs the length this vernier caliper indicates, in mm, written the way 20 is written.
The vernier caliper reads 12.6
